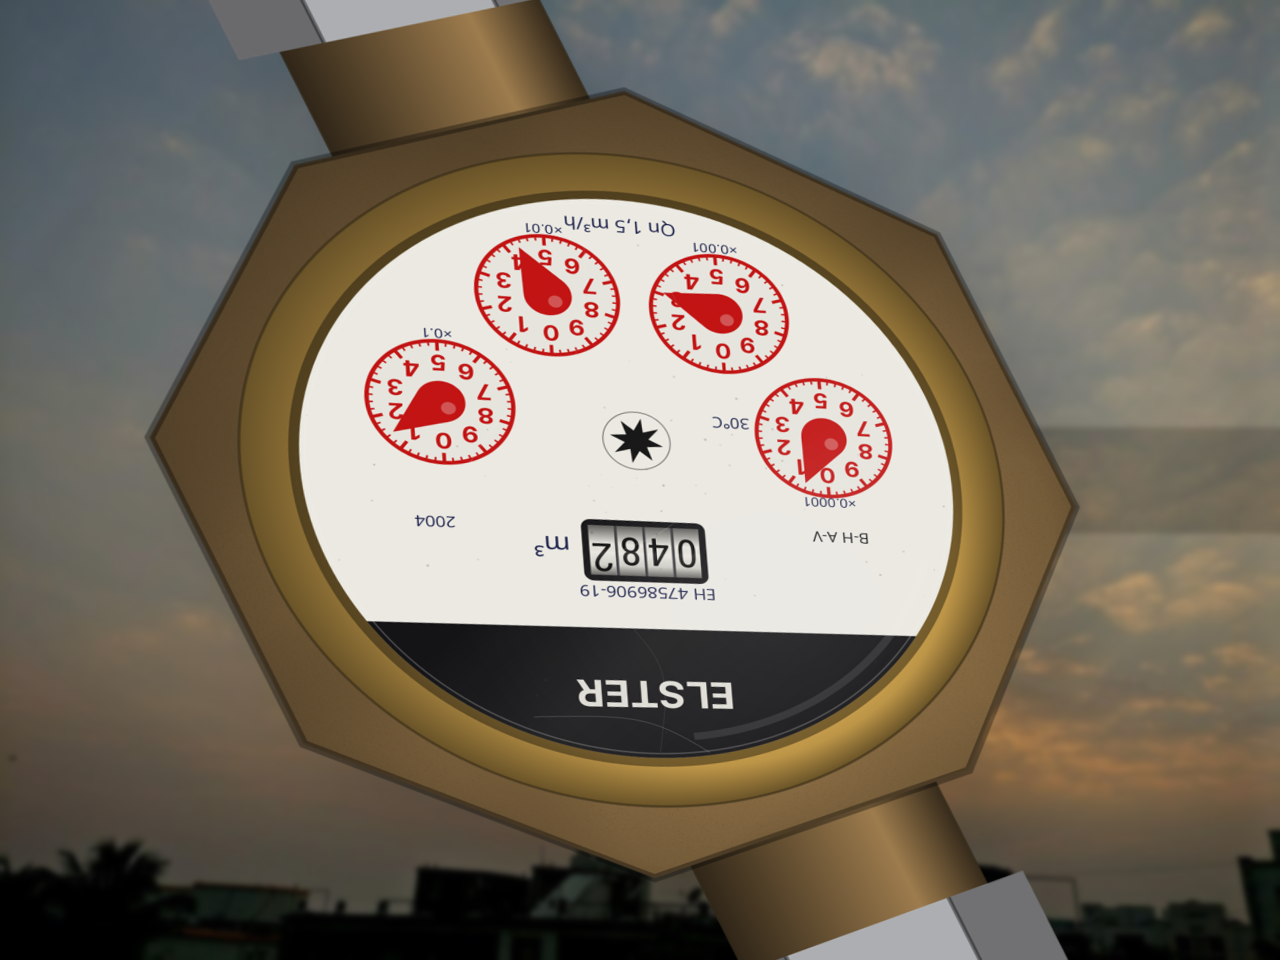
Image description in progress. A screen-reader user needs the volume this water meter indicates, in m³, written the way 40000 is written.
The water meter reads 482.1430
